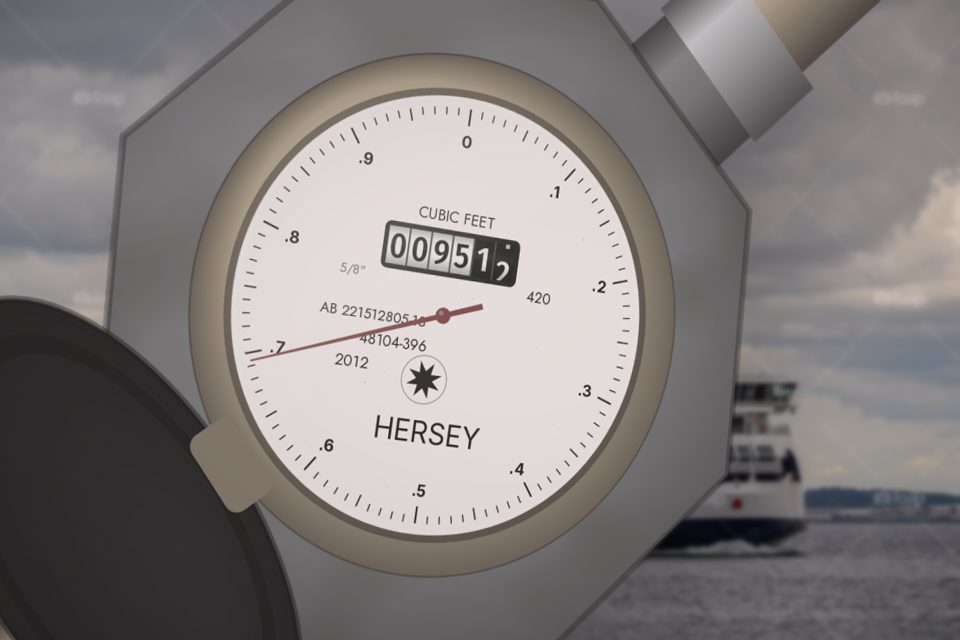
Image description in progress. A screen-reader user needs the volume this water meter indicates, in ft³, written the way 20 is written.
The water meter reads 9511.69
